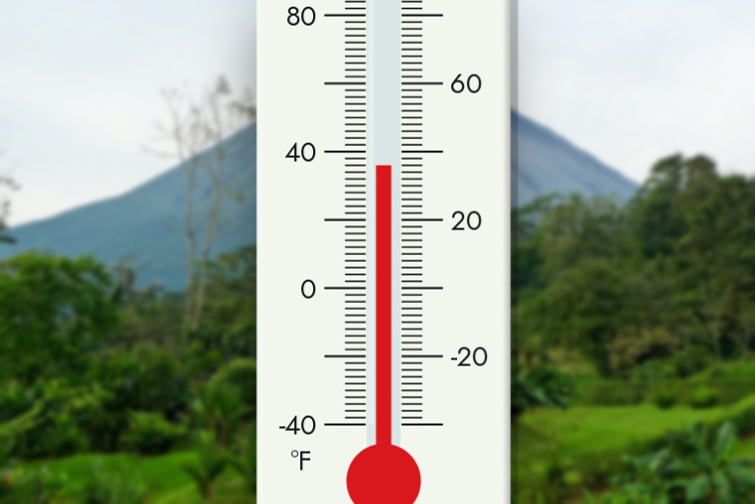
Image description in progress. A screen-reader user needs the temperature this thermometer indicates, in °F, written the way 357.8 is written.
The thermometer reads 36
